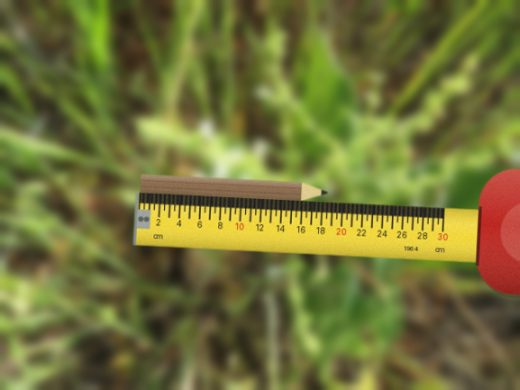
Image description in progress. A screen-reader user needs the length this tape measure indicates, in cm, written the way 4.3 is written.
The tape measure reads 18.5
